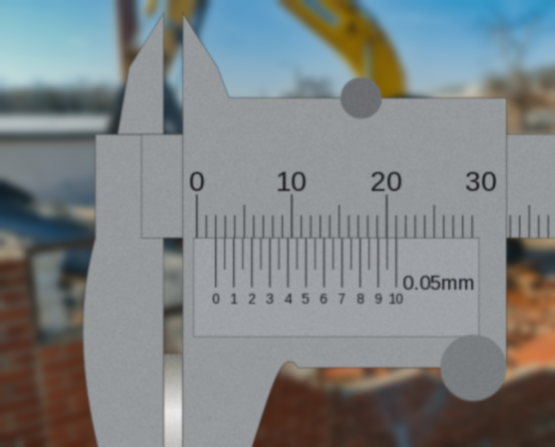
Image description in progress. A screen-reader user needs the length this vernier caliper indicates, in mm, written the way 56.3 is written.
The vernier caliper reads 2.0
